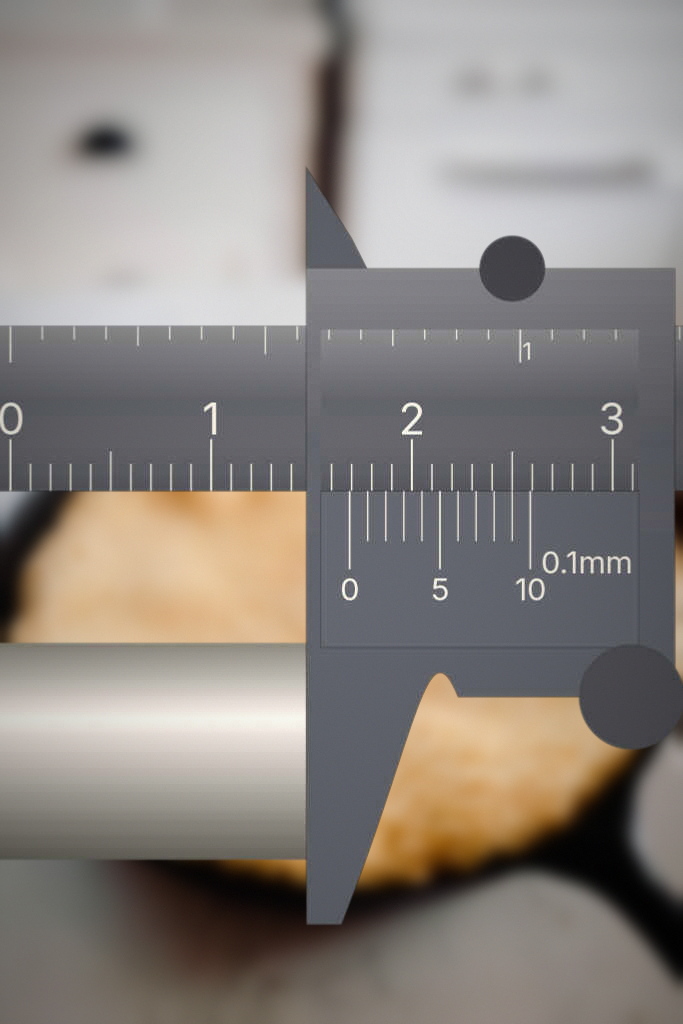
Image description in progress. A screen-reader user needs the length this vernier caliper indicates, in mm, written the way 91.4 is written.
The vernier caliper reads 16.9
